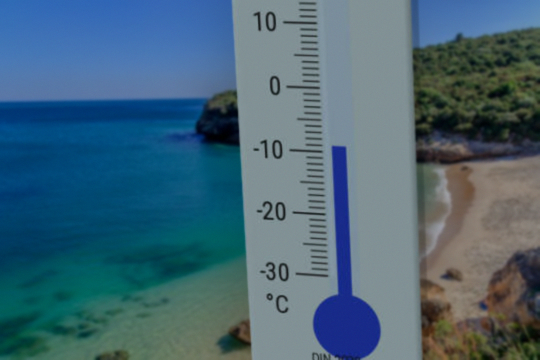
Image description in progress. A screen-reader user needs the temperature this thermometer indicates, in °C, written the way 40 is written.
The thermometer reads -9
